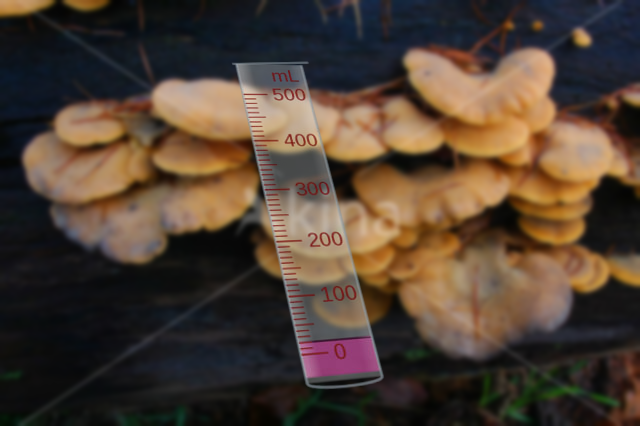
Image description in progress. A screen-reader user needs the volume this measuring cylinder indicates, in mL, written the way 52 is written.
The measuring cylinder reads 20
